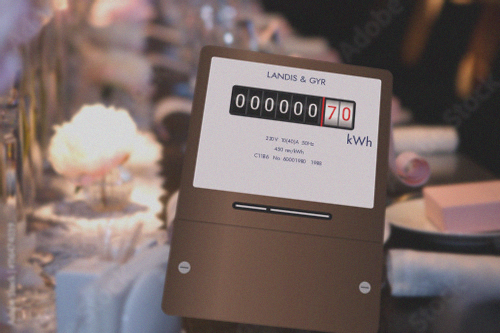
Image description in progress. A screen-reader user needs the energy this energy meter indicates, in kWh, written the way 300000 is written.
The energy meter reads 0.70
